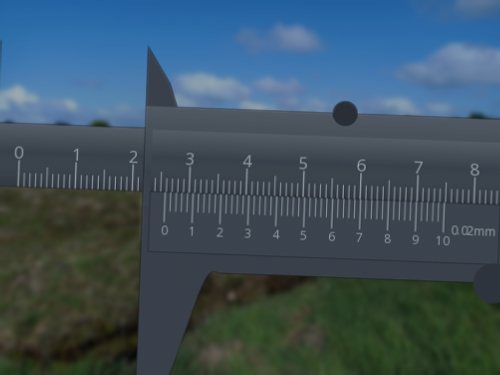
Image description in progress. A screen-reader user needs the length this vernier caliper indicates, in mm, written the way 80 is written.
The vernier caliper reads 25.8
